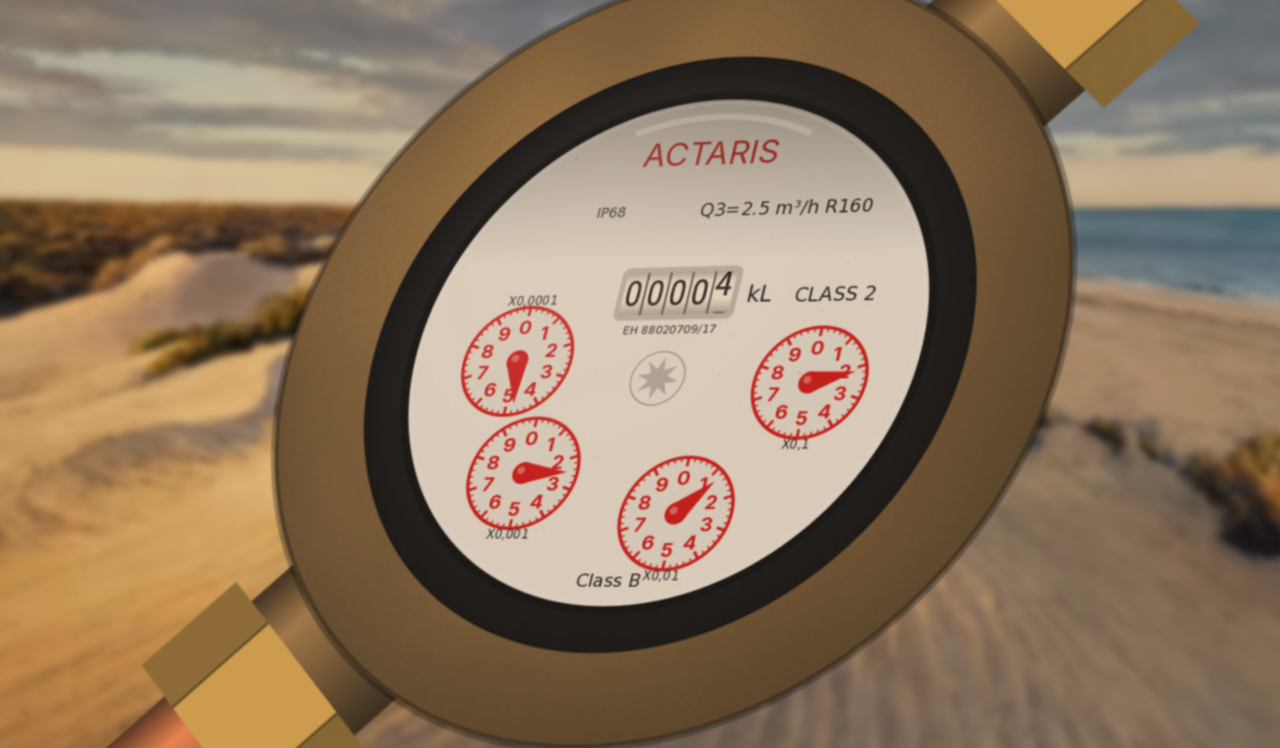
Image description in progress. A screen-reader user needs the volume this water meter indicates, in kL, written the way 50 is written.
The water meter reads 4.2124
